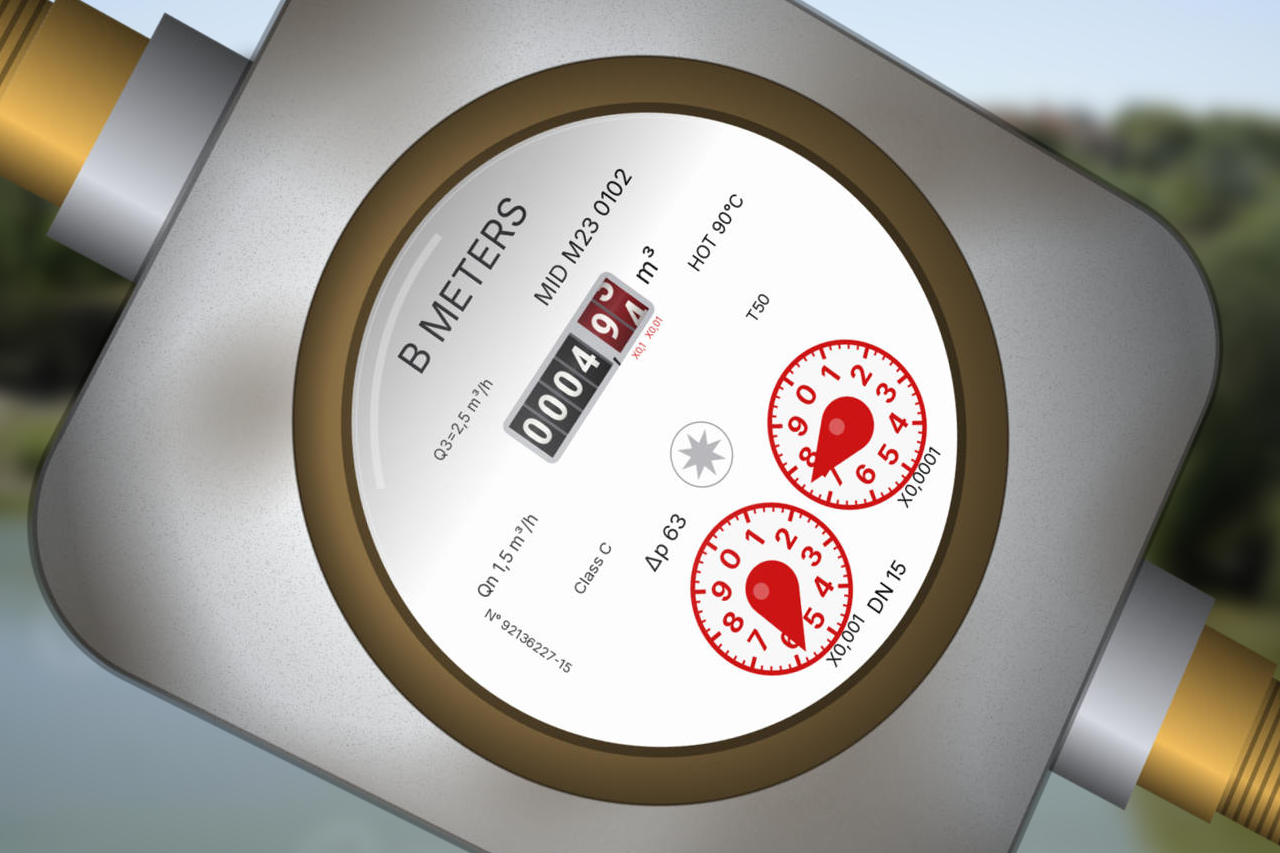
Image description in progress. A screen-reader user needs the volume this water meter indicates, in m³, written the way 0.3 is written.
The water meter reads 4.9357
